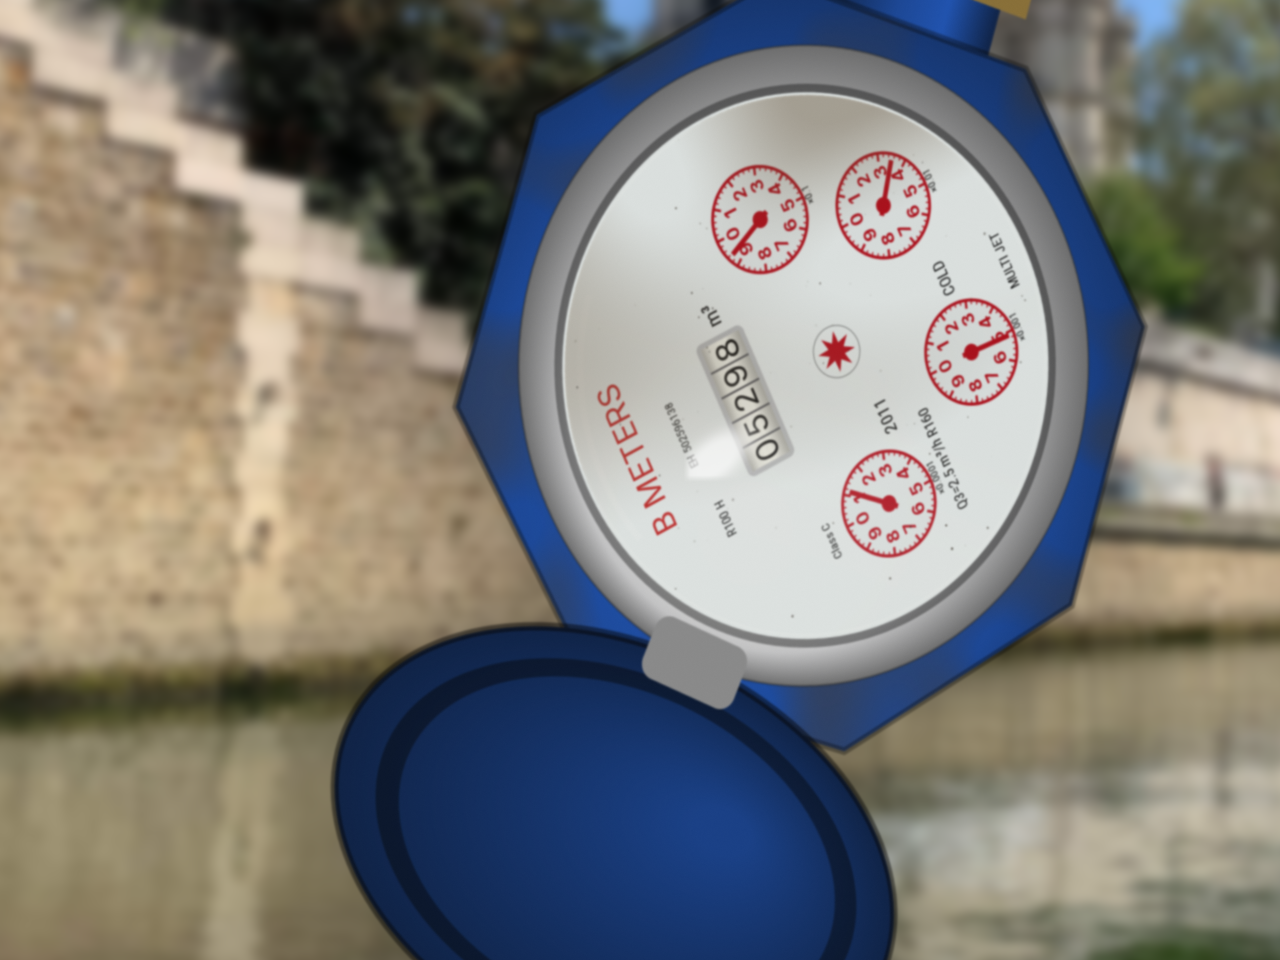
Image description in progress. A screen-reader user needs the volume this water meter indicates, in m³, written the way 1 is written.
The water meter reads 5297.9351
